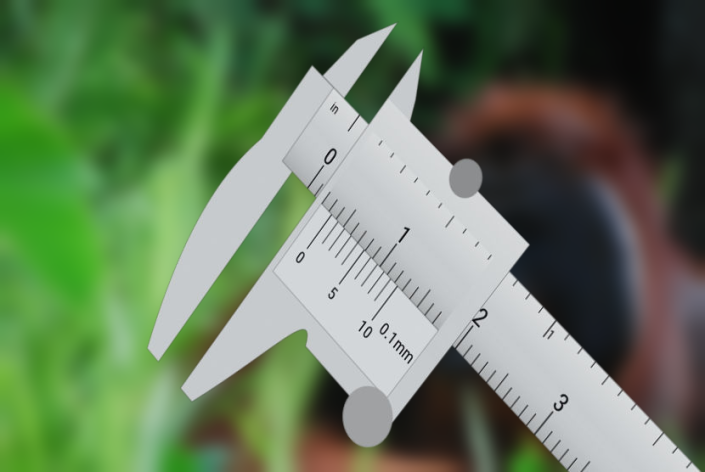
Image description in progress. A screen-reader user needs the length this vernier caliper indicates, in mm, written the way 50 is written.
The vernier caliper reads 3.4
